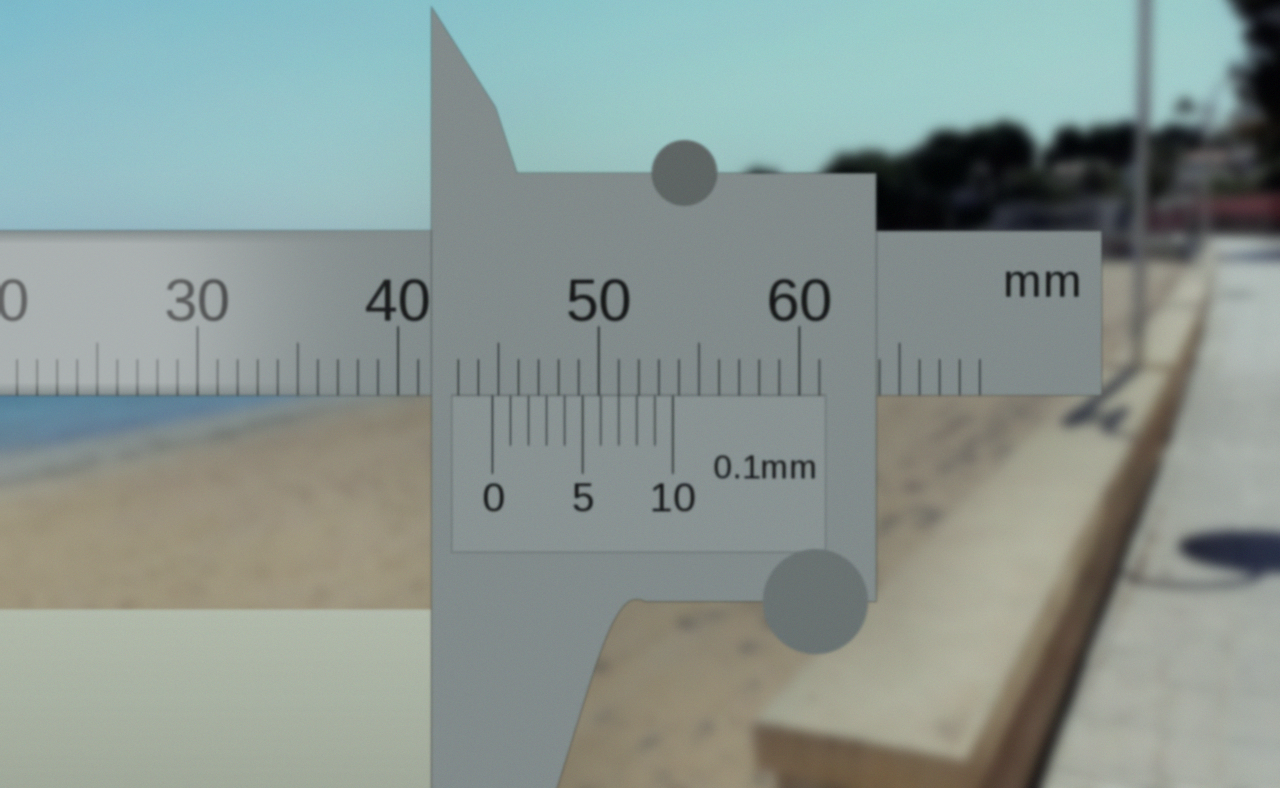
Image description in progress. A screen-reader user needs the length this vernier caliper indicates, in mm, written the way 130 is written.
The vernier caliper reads 44.7
